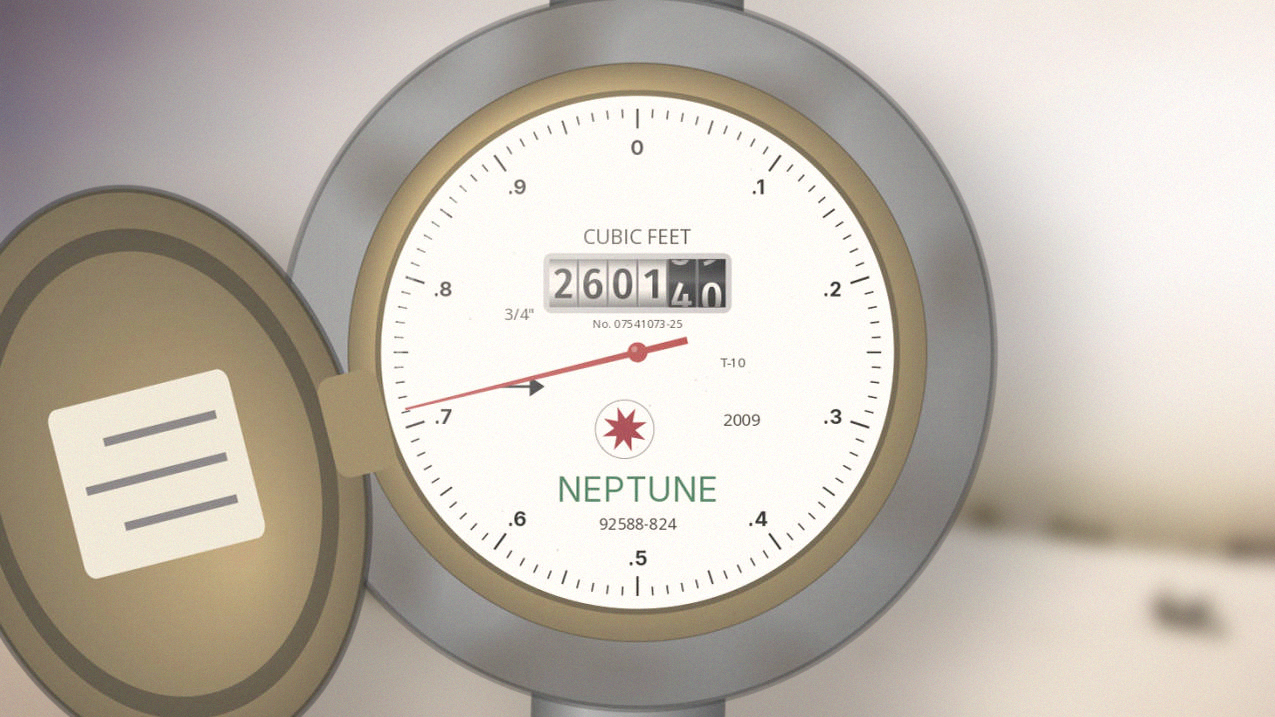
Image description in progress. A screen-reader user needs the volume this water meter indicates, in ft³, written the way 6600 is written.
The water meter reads 260139.71
